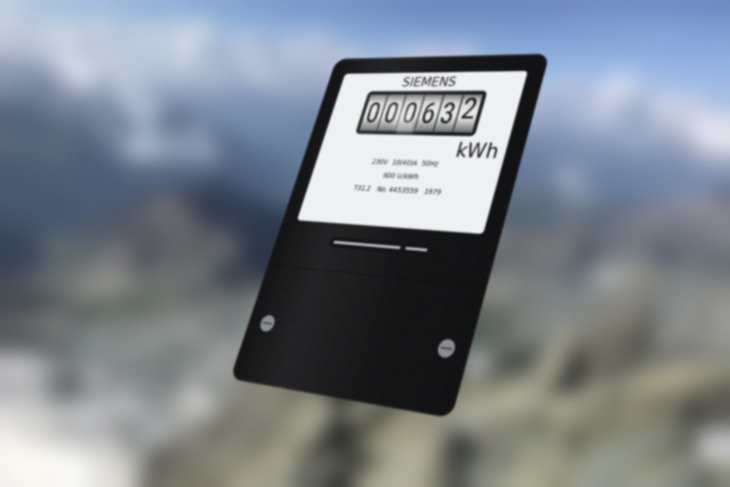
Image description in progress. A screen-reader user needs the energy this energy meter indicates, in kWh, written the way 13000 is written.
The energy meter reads 632
